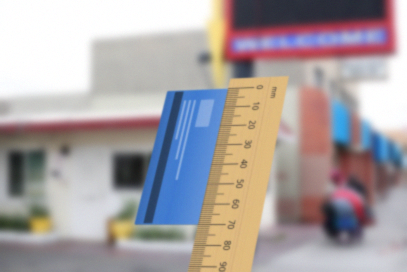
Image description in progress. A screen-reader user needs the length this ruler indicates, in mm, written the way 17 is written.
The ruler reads 70
